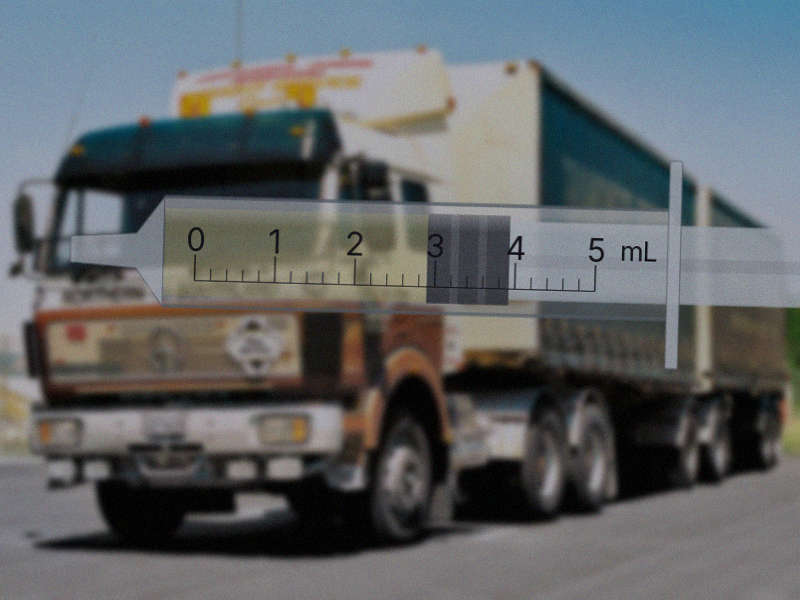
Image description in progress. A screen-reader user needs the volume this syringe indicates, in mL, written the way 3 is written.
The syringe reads 2.9
